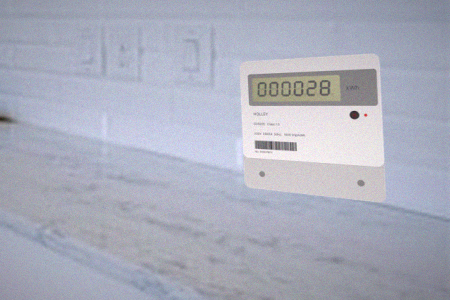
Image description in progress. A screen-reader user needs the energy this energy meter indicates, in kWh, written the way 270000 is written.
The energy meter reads 28
